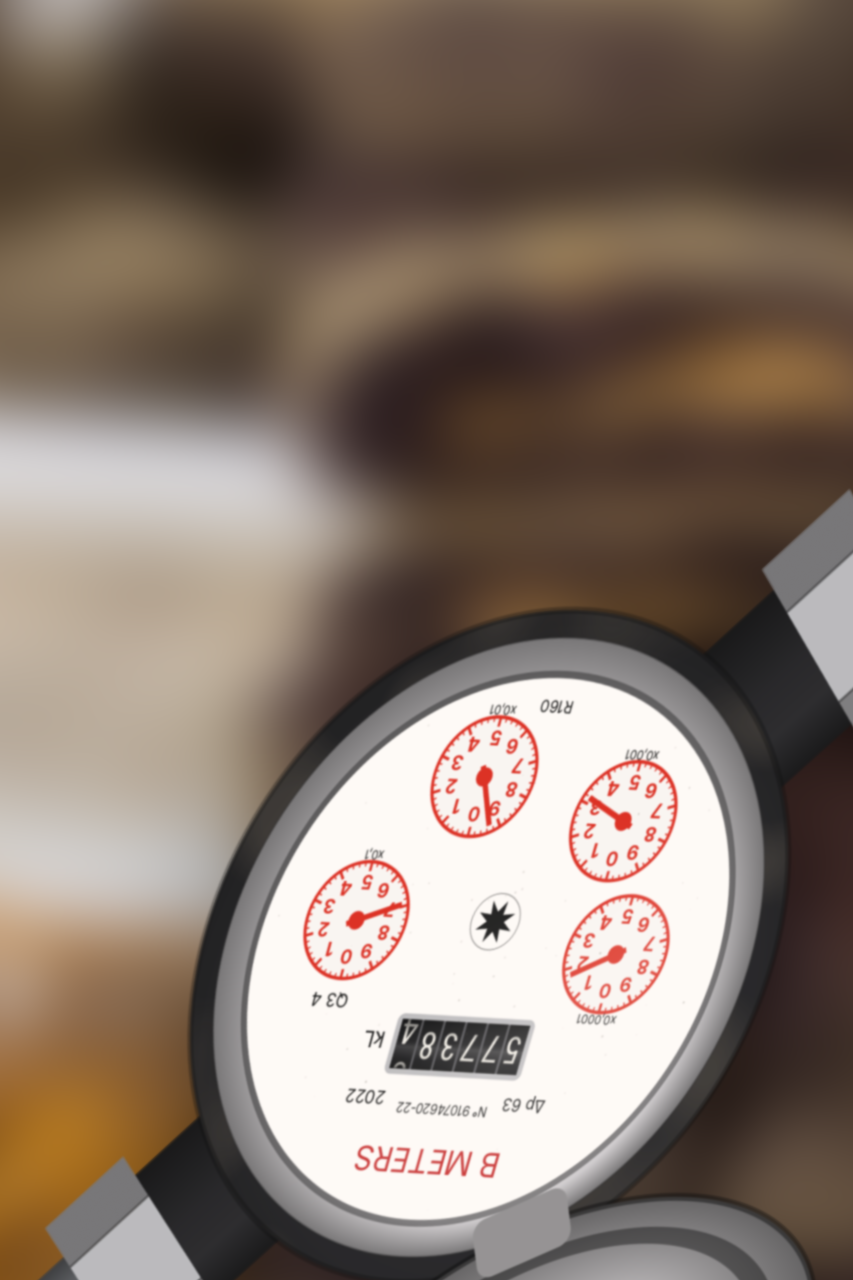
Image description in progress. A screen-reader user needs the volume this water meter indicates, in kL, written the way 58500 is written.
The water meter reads 577383.6931
